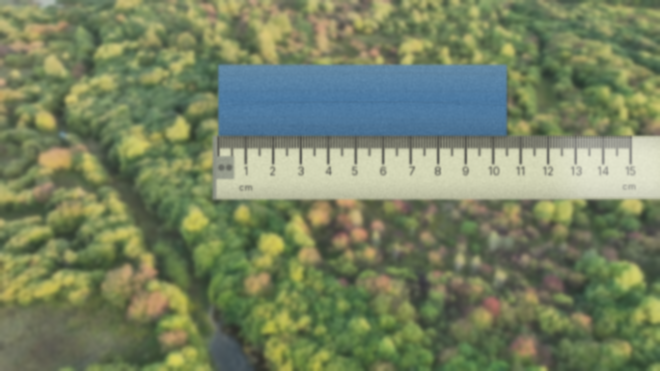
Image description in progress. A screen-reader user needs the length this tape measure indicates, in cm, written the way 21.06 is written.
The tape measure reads 10.5
